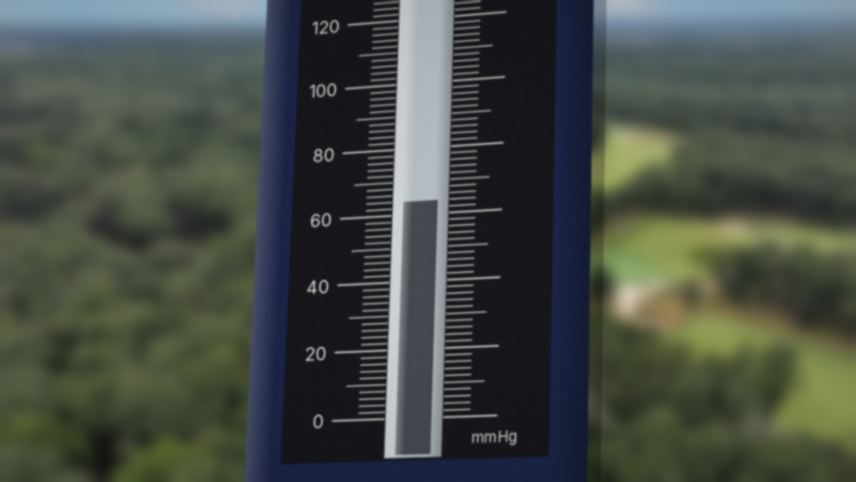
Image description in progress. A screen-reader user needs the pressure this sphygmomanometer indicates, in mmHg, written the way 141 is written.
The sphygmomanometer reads 64
